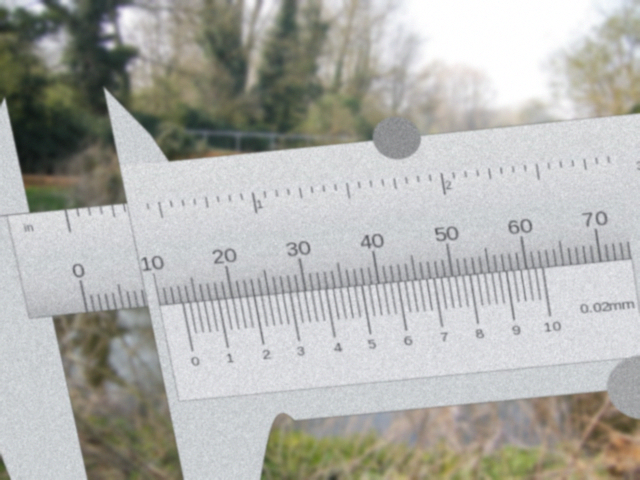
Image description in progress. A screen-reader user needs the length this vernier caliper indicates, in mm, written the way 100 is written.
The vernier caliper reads 13.2
